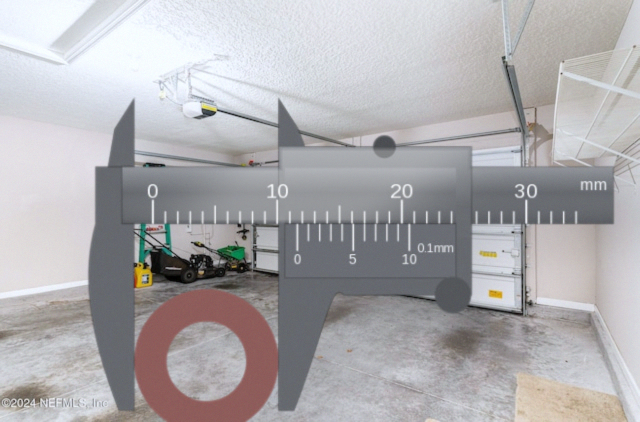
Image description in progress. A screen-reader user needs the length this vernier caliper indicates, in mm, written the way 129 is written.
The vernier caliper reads 11.6
